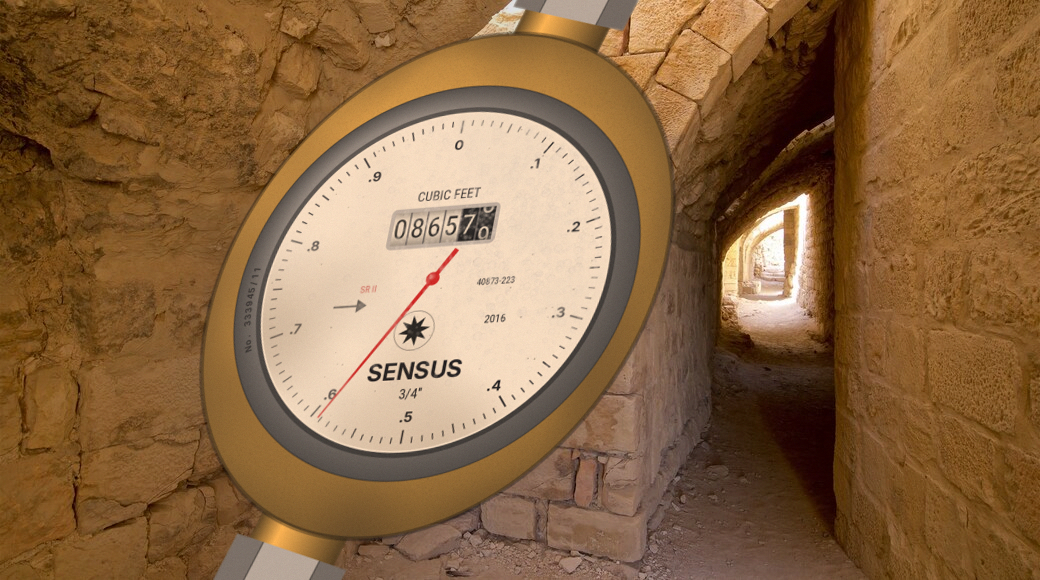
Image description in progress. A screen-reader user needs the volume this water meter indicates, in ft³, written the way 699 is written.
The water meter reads 86578.59
